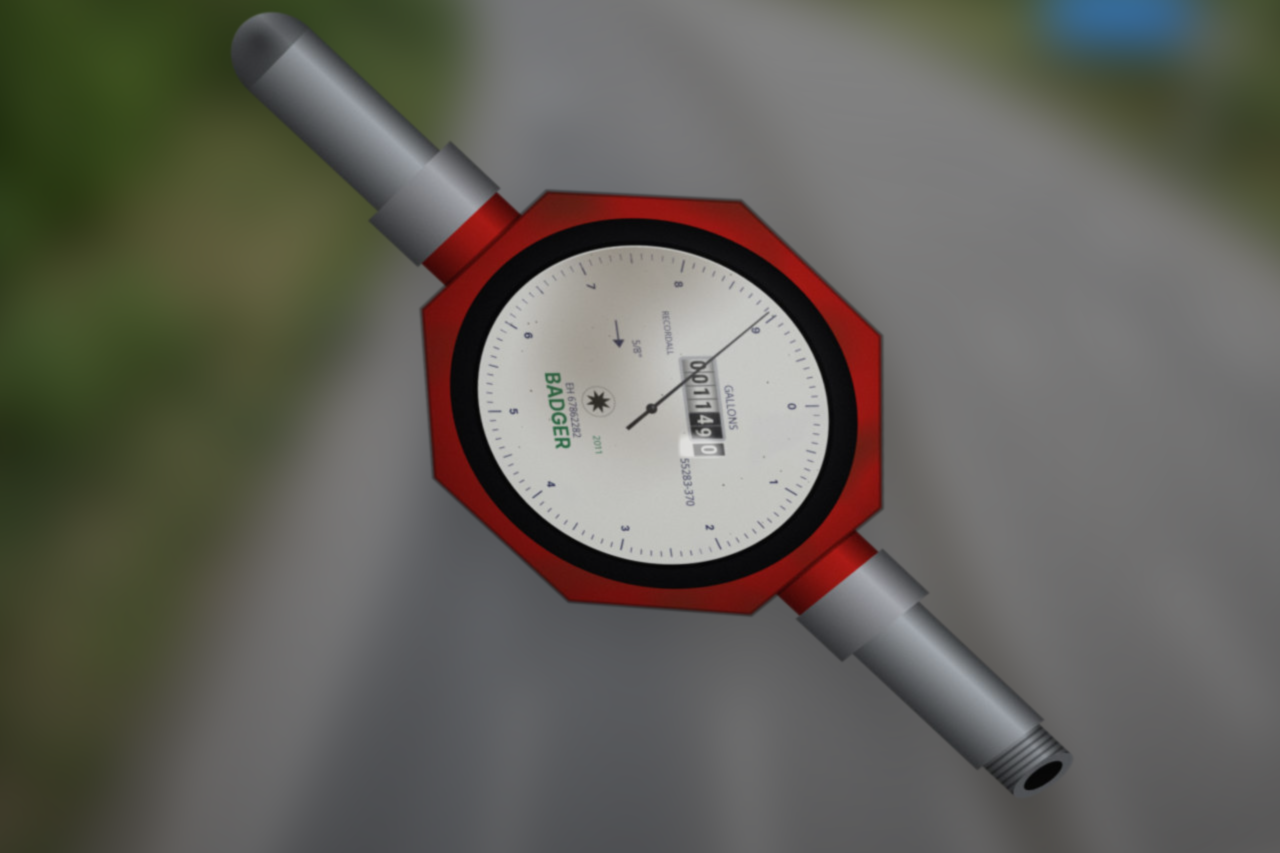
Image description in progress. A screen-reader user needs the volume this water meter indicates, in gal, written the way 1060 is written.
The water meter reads 11488.9
